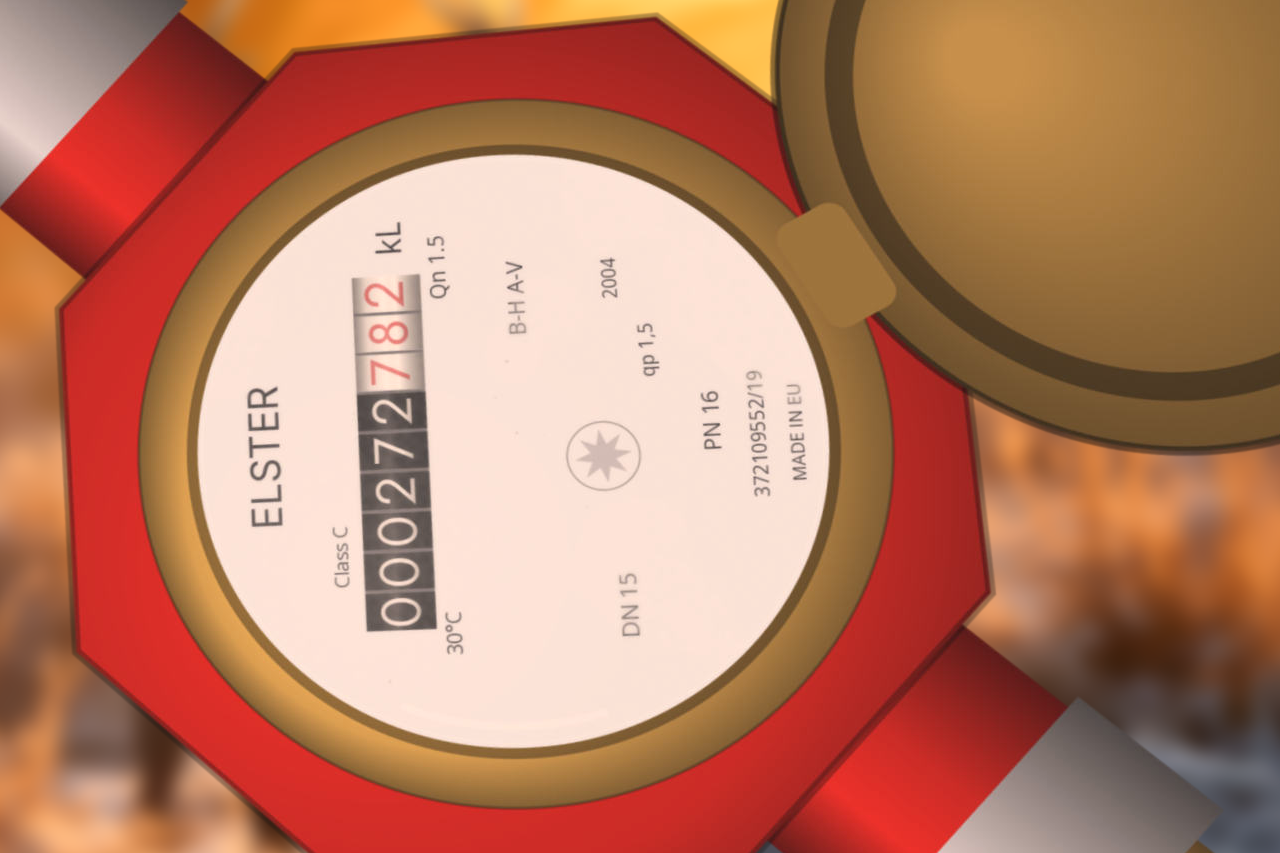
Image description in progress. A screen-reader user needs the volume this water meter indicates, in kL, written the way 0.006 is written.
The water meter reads 272.782
